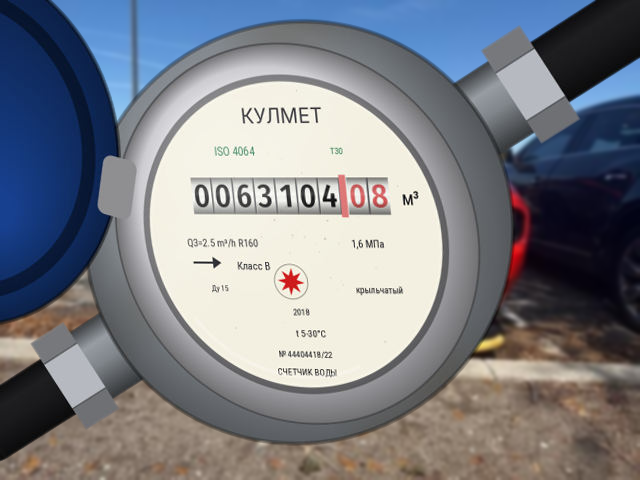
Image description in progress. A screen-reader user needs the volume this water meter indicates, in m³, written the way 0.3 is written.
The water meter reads 63104.08
